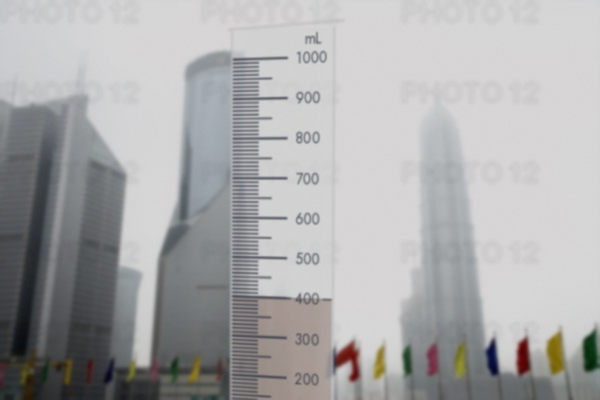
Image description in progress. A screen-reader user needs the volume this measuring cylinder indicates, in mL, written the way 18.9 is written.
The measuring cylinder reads 400
